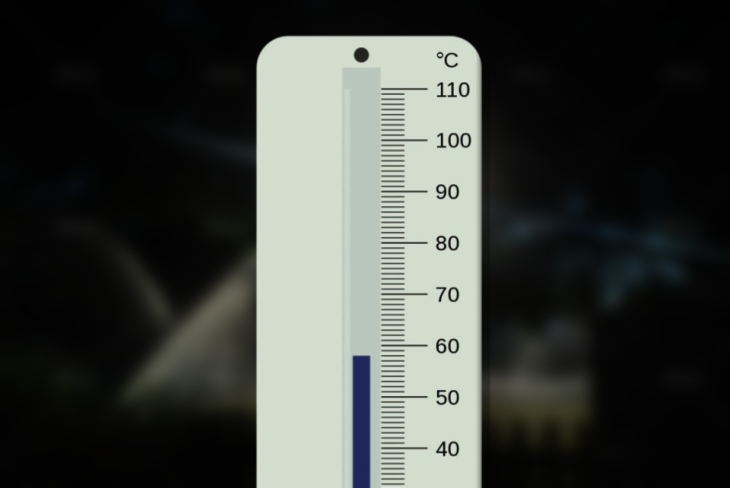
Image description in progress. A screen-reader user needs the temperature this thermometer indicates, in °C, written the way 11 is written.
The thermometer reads 58
